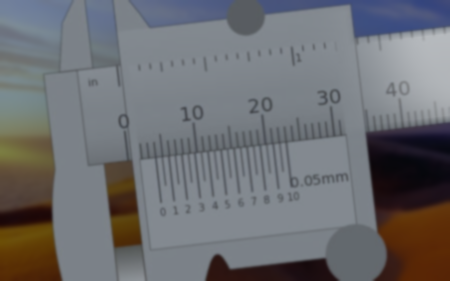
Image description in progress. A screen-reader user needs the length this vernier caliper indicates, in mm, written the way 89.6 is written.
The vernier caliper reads 4.0
